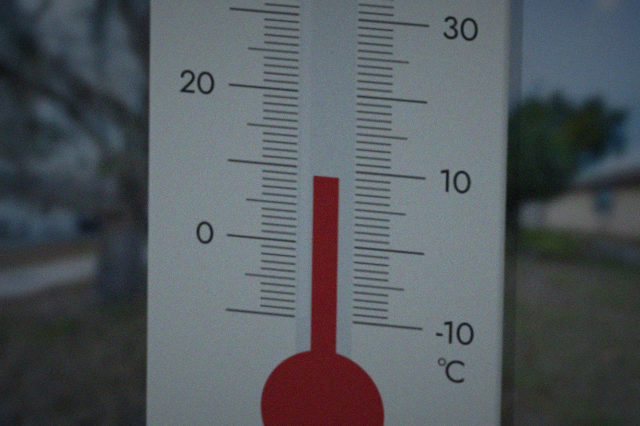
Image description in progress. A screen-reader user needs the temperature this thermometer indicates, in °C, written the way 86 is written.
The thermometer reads 9
